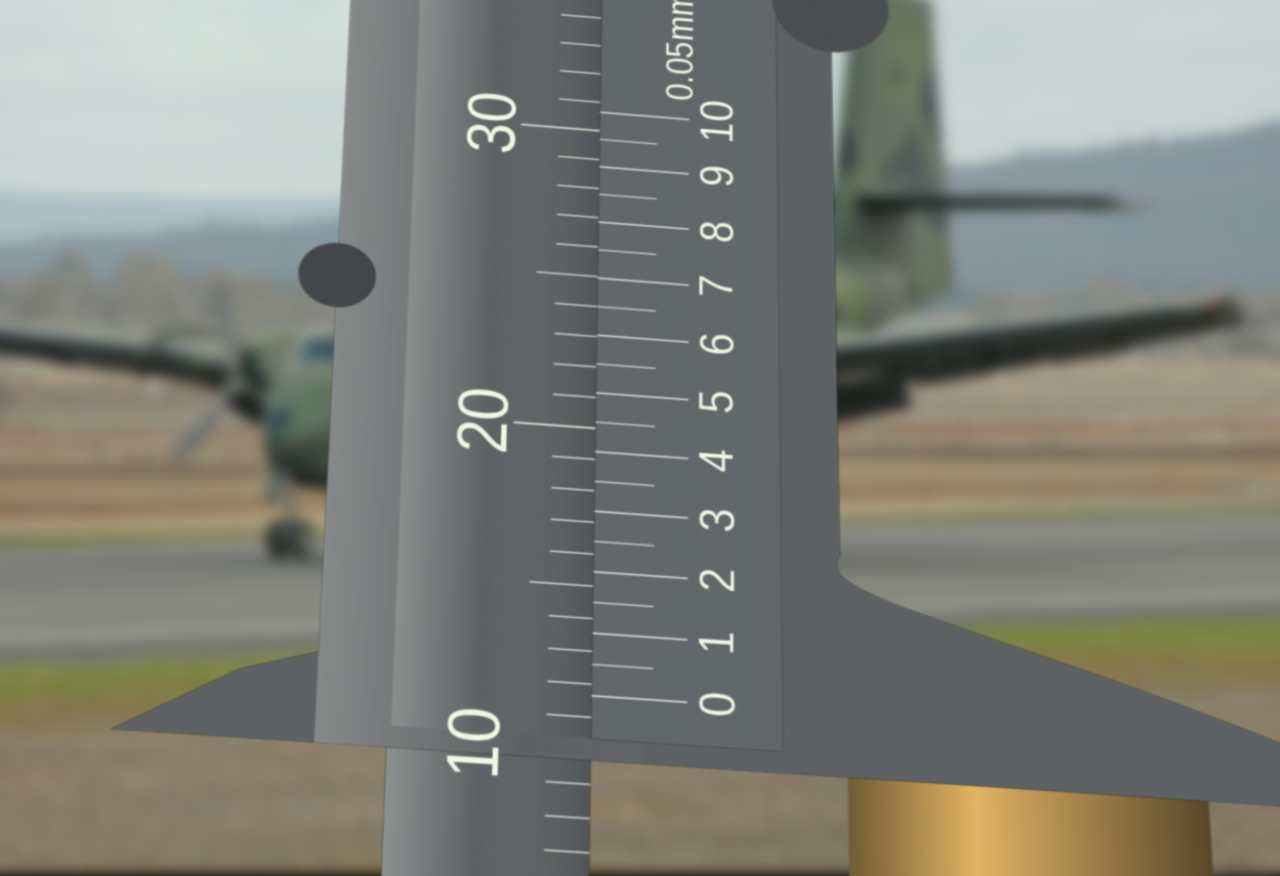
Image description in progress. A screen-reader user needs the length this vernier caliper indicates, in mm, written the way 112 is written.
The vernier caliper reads 11.65
